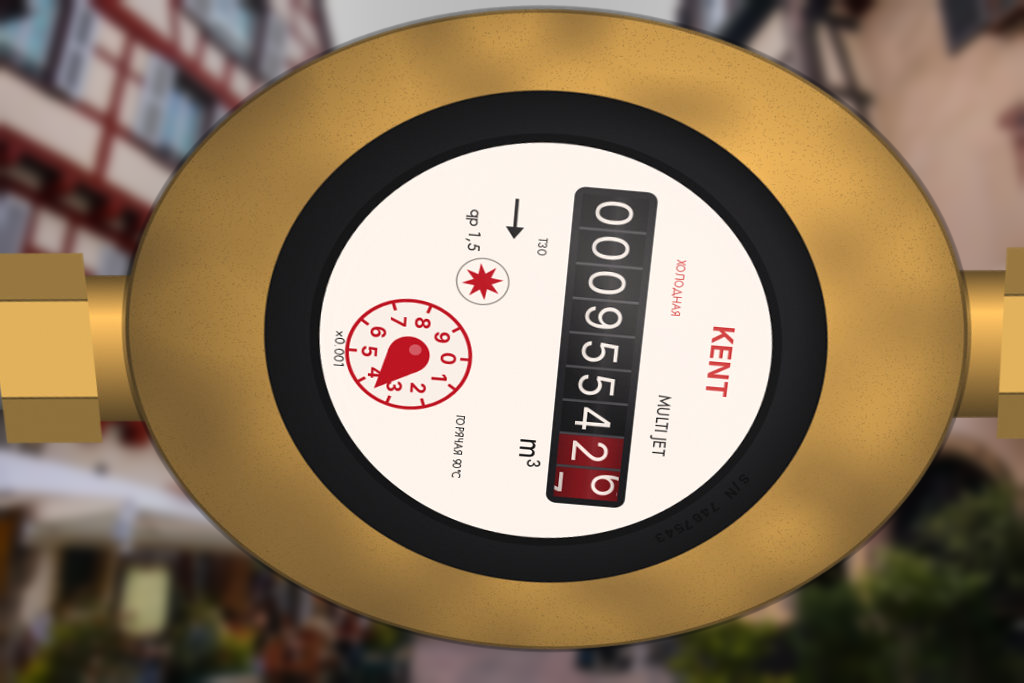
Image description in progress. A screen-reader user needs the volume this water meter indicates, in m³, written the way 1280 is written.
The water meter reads 9554.263
